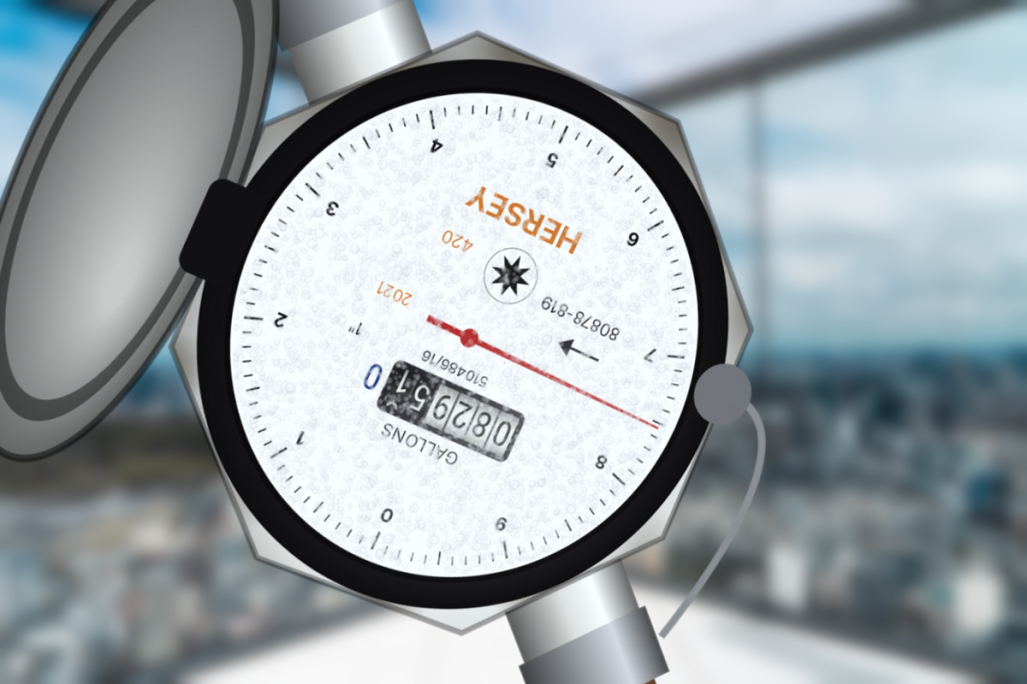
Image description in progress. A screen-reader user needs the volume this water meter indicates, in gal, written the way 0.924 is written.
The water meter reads 829507.5
